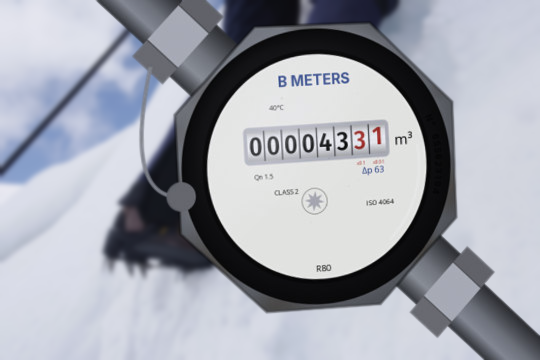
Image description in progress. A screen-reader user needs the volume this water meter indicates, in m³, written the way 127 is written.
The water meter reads 43.31
